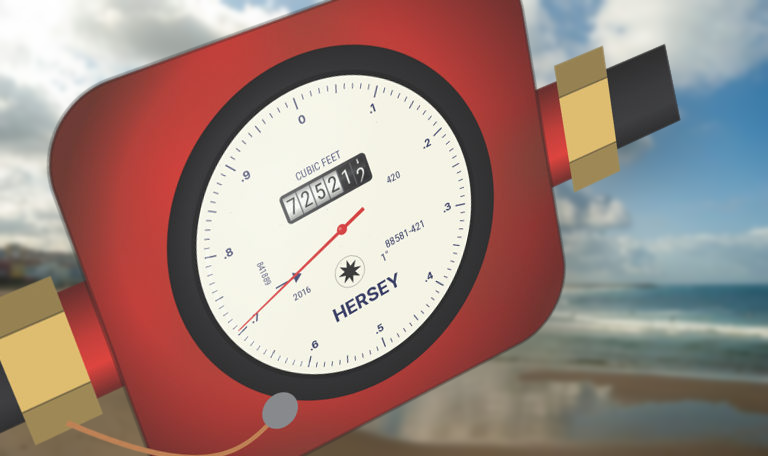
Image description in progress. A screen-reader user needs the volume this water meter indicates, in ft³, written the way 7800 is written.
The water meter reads 725211.70
